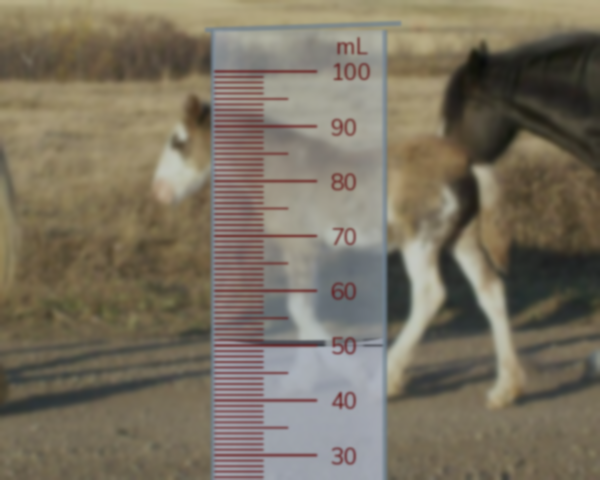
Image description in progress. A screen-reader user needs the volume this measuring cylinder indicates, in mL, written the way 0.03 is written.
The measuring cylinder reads 50
